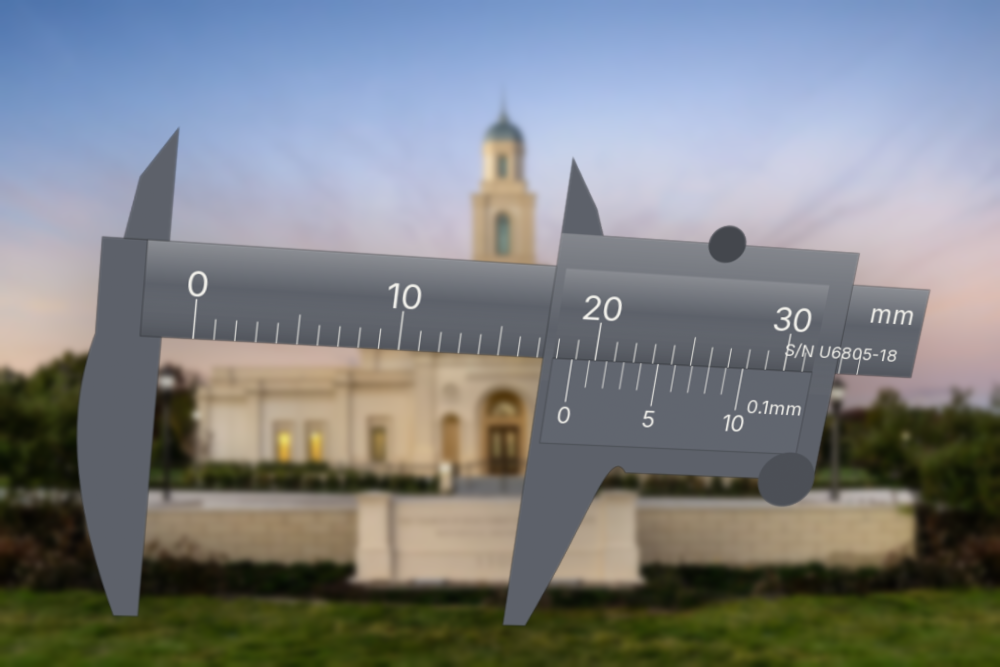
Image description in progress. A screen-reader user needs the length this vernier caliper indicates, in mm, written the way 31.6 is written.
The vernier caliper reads 18.8
